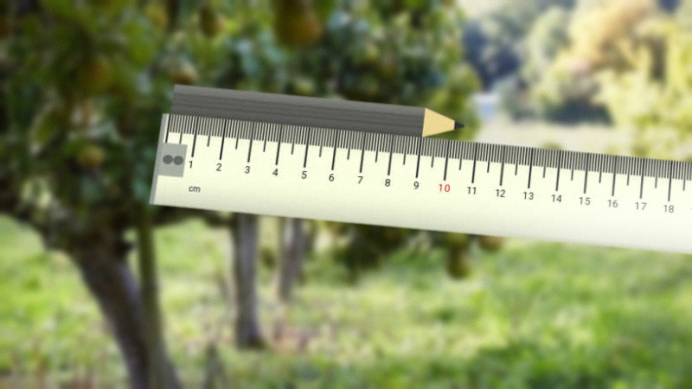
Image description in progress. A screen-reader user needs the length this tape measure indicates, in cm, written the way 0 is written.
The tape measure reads 10.5
